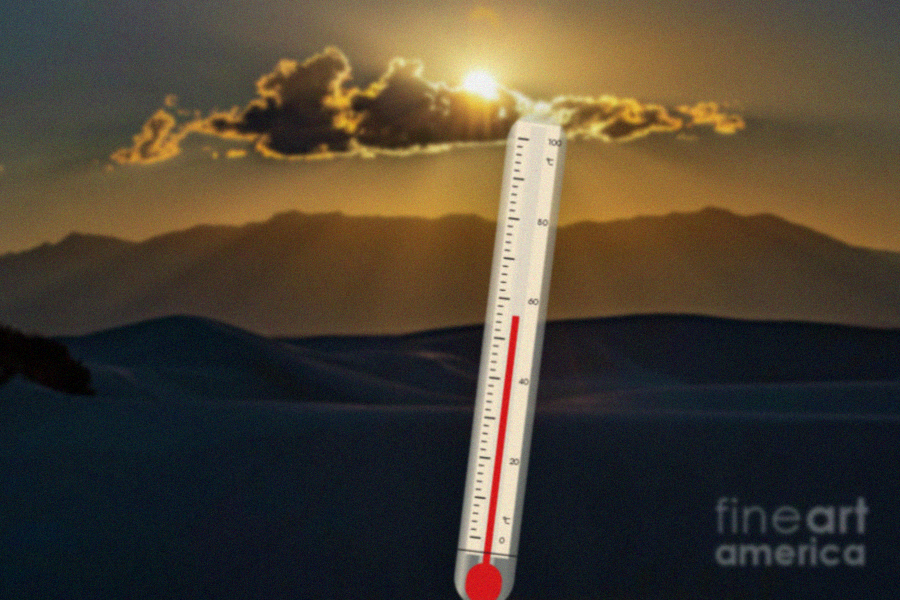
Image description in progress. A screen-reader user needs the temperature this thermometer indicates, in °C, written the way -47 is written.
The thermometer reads 56
